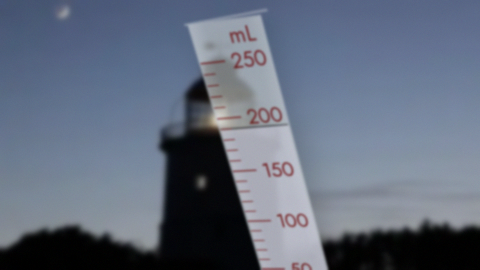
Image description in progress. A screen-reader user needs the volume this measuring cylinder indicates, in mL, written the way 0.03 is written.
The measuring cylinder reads 190
